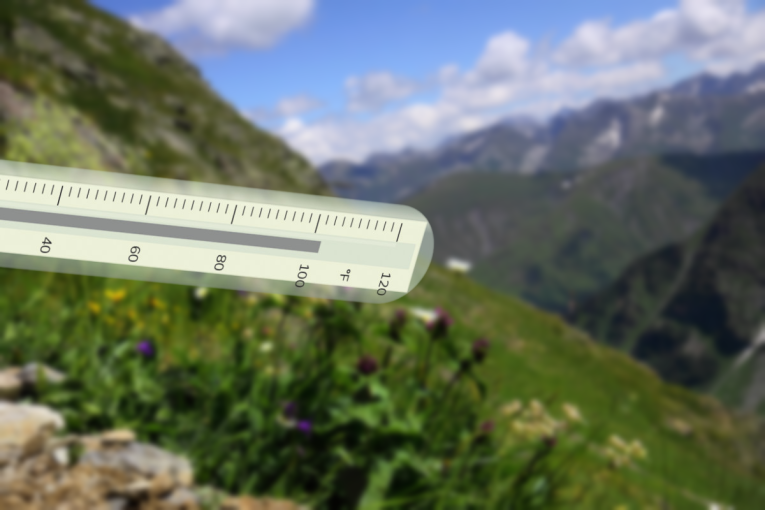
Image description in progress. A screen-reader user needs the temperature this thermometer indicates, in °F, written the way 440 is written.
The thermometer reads 102
